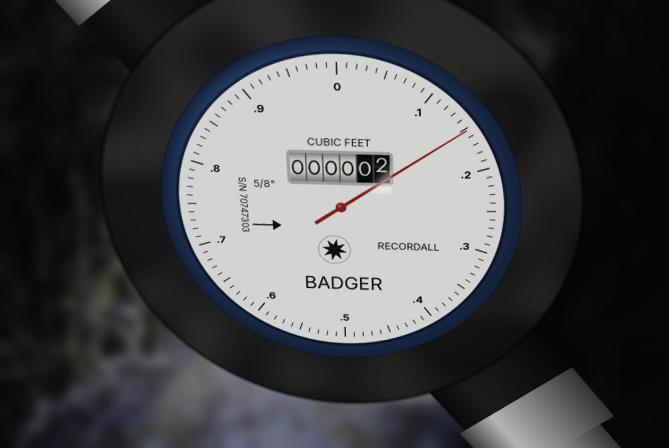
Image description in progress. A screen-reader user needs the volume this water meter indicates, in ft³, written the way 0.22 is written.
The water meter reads 2.15
